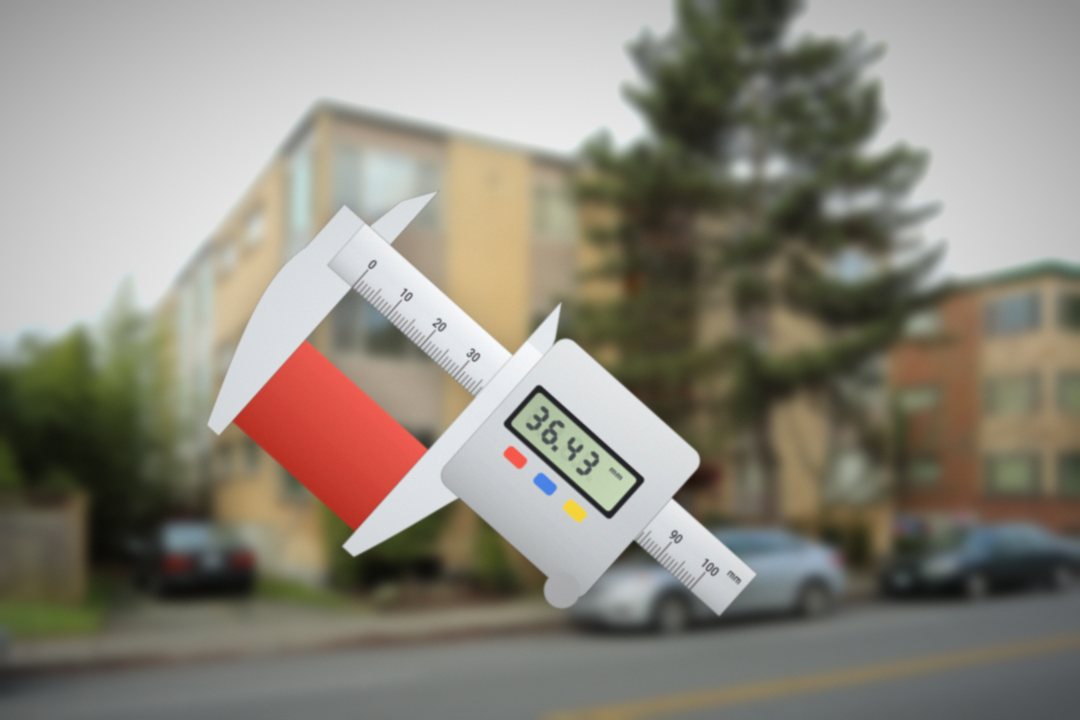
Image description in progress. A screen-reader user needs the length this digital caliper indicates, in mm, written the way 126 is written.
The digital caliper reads 36.43
